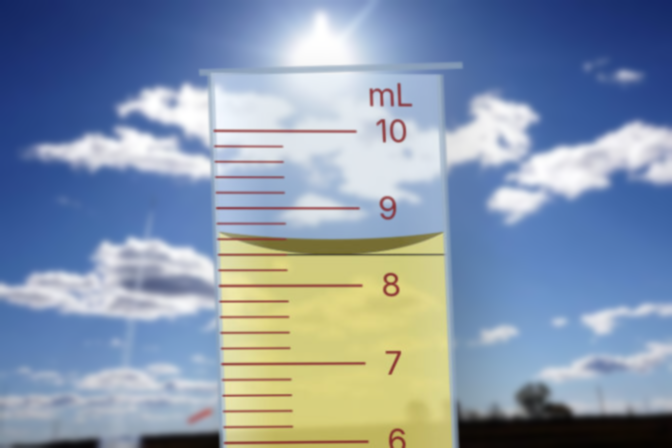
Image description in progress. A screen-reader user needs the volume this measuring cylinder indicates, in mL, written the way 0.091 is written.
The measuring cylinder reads 8.4
